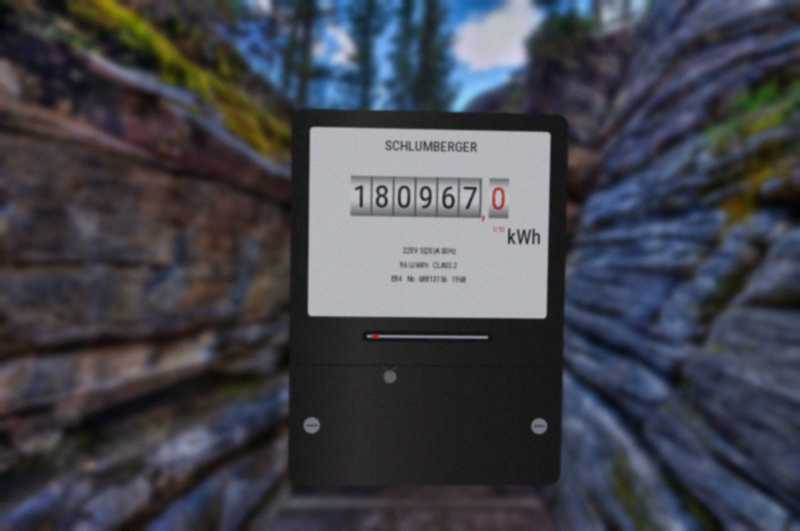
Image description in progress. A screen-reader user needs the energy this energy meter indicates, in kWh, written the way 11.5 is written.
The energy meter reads 180967.0
